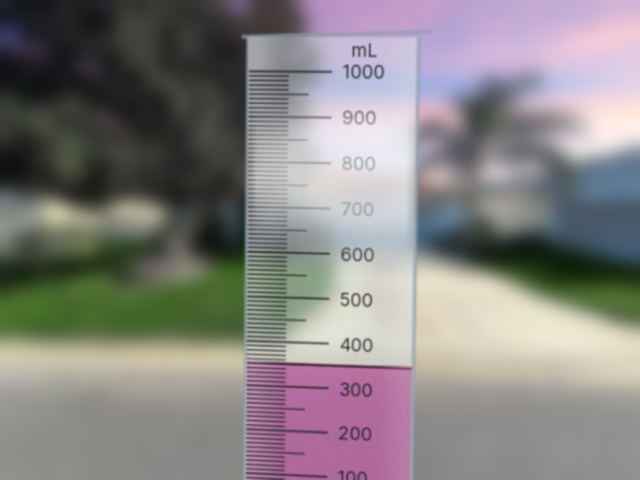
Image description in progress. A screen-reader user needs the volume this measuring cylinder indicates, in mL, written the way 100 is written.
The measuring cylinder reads 350
